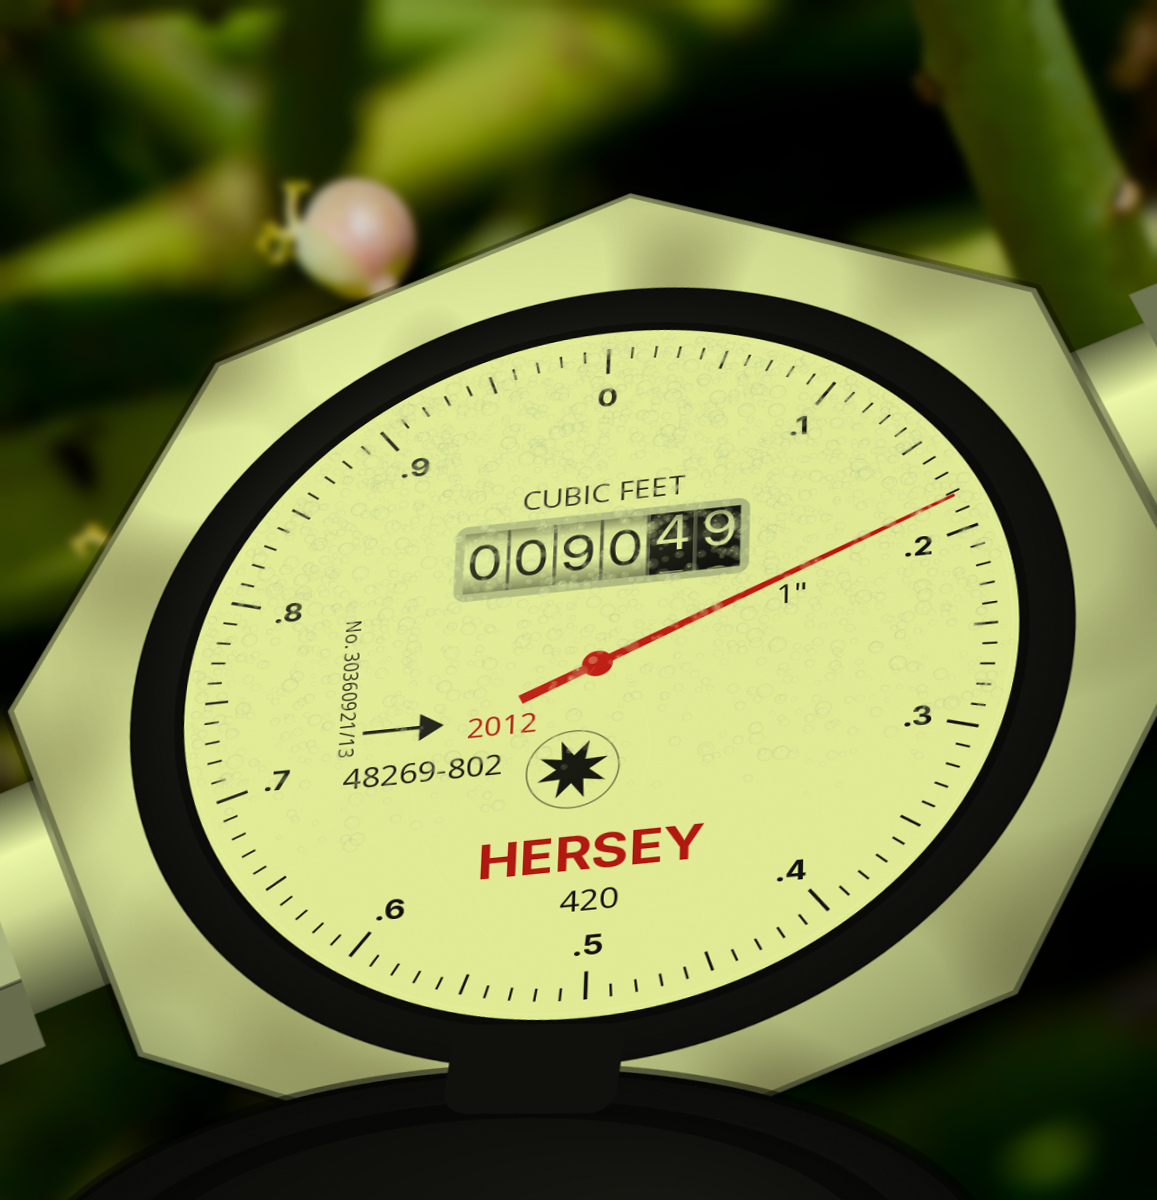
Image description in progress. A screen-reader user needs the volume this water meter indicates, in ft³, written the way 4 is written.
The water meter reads 9049.18
